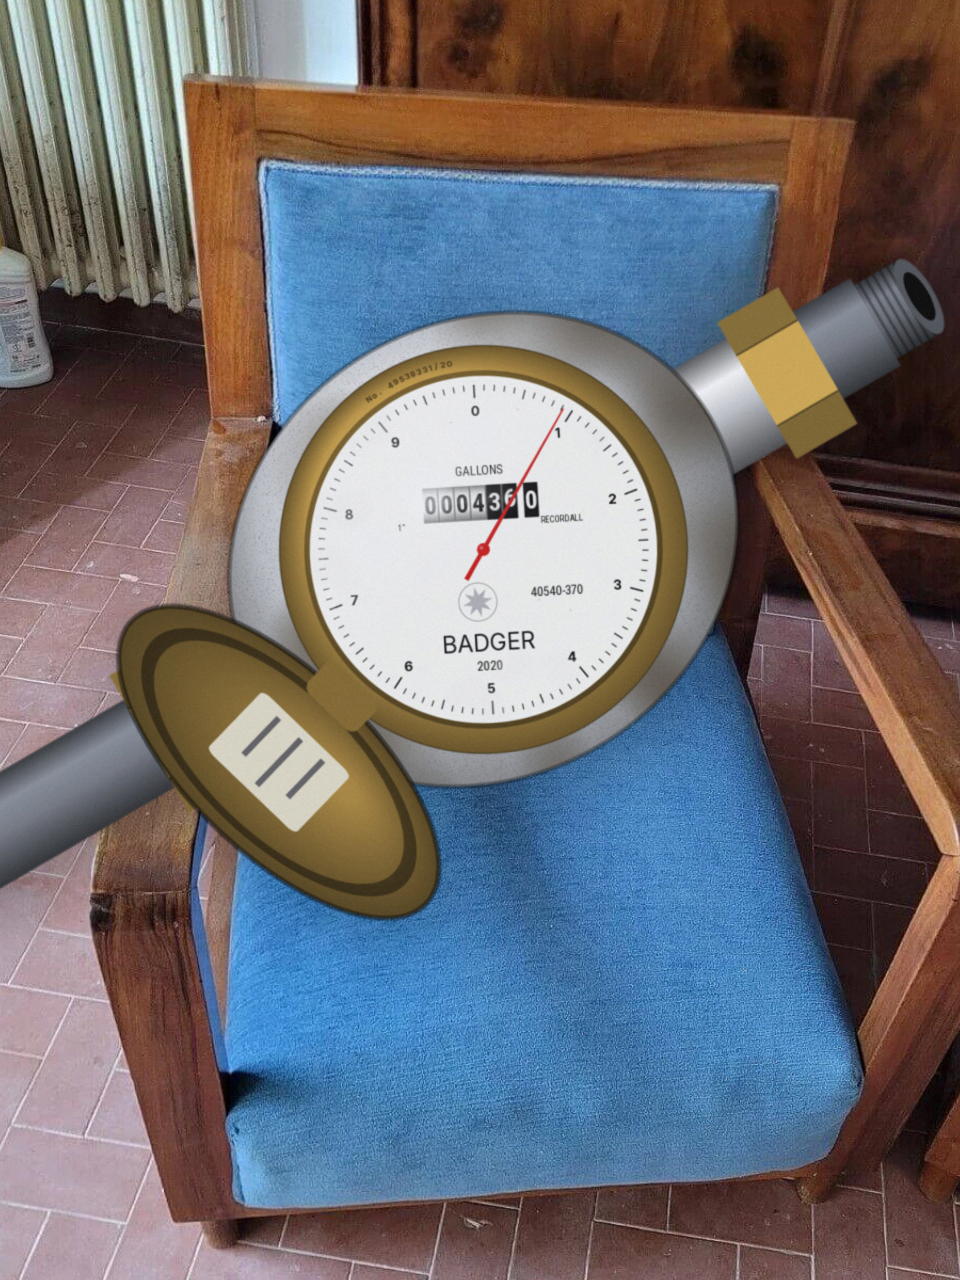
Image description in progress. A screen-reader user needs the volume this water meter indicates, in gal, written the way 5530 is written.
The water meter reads 4360.9
